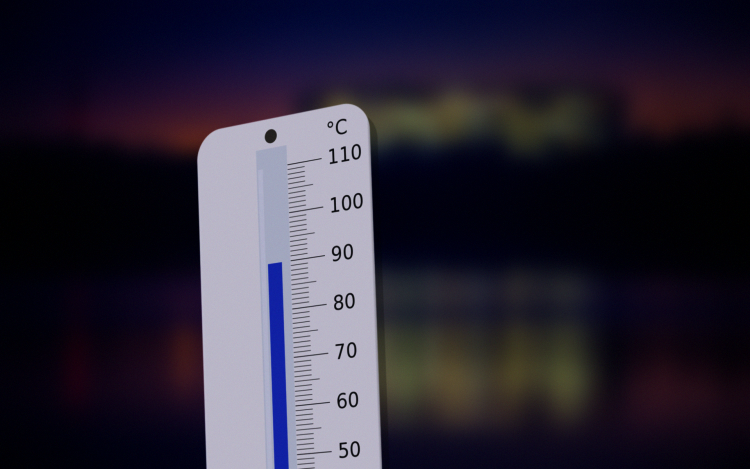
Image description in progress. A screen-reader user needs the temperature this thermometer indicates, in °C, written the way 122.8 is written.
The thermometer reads 90
